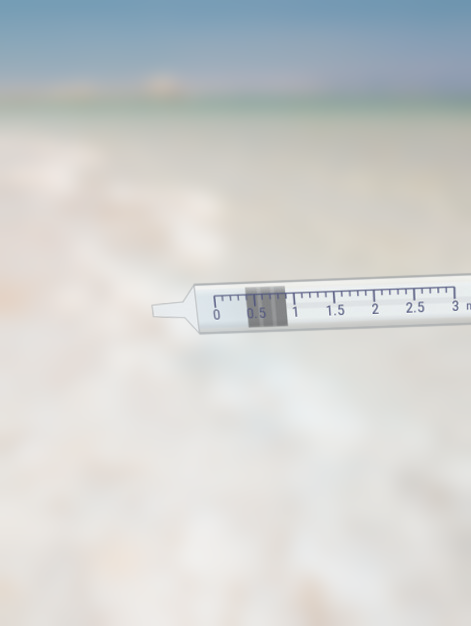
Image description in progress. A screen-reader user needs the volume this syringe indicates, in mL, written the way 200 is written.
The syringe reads 0.4
